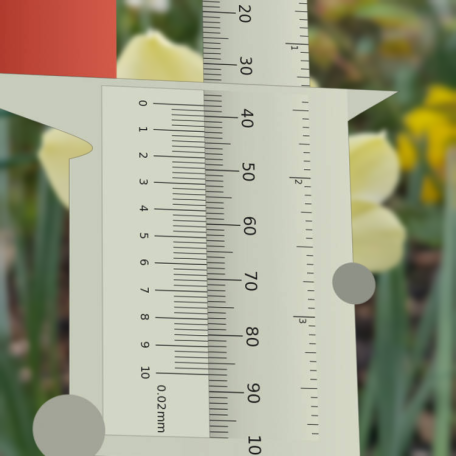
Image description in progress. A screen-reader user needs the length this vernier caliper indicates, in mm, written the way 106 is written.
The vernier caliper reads 38.0
